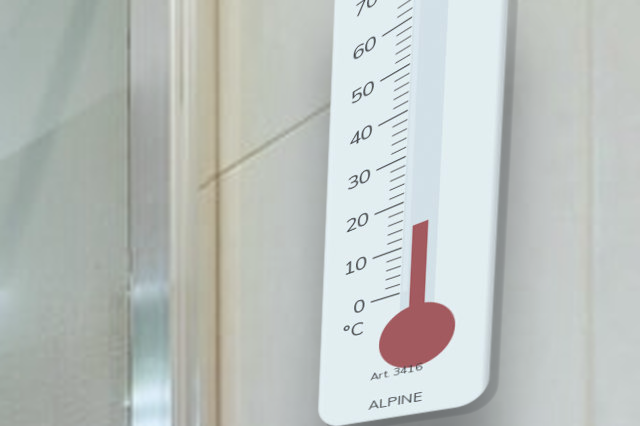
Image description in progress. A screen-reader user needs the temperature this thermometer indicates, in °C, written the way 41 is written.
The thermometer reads 14
